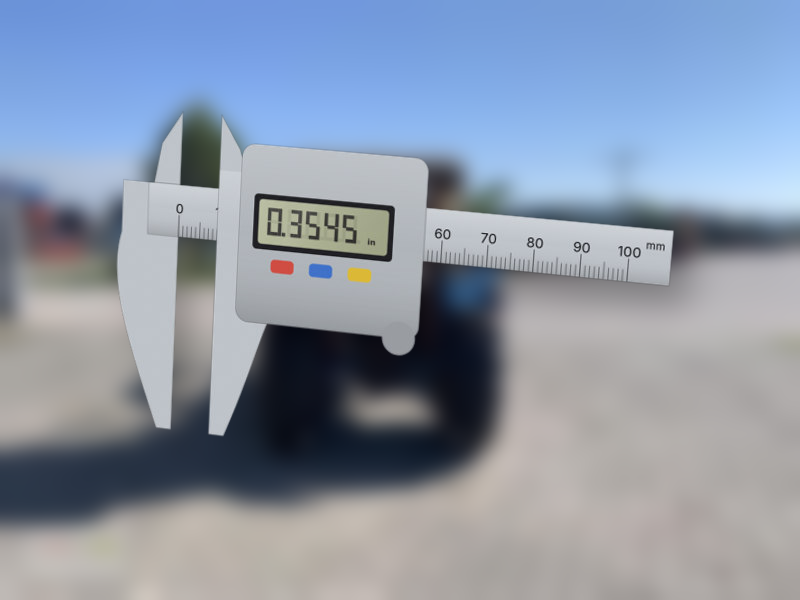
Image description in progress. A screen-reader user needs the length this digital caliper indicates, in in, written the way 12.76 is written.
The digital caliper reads 0.3545
